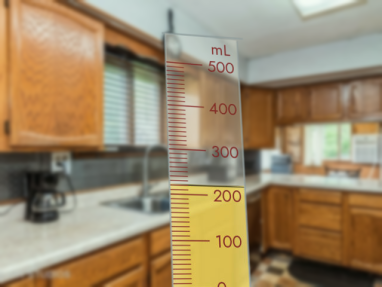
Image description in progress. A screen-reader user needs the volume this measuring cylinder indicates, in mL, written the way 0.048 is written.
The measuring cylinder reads 220
